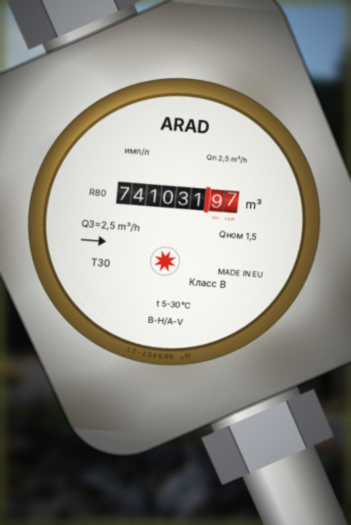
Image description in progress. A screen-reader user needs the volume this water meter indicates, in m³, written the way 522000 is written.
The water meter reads 741031.97
